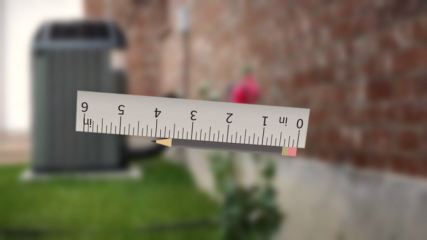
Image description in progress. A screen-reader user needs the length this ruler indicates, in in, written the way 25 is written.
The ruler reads 4.125
